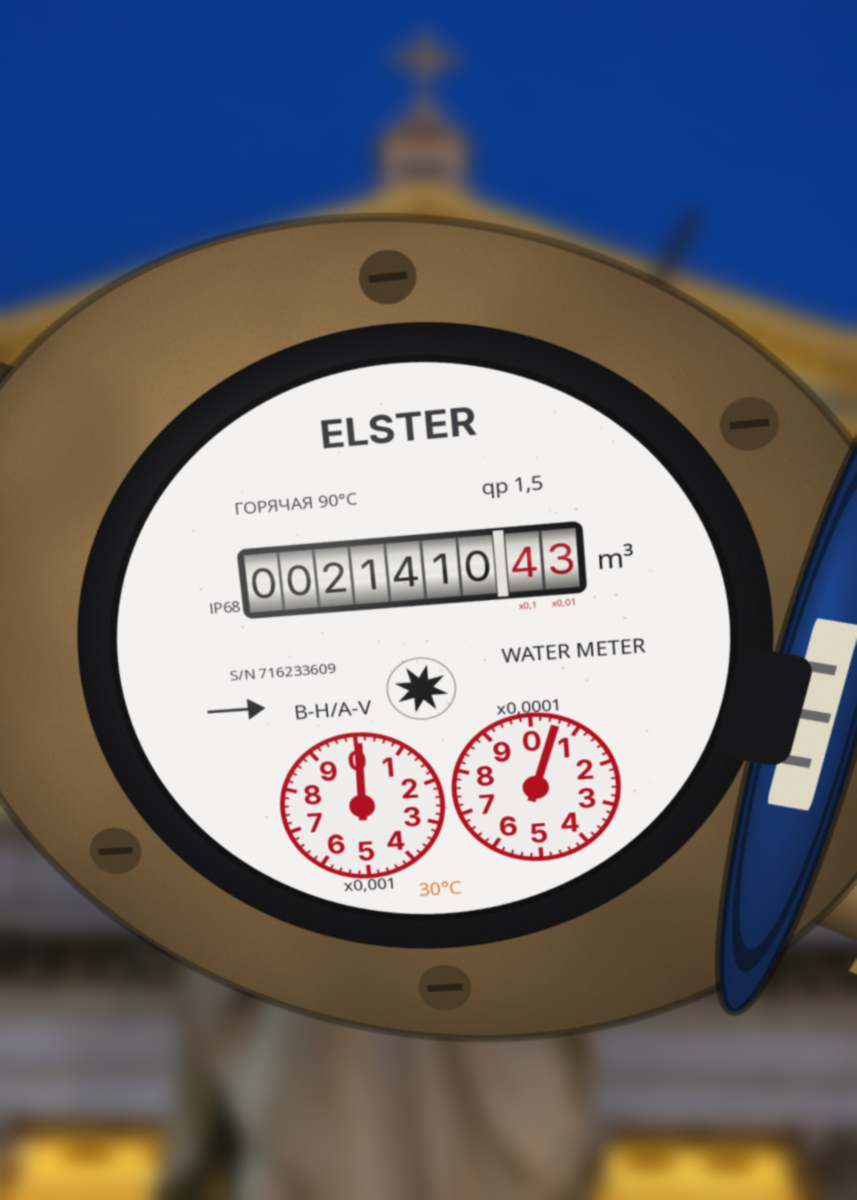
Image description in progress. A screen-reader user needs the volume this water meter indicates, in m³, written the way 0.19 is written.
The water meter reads 21410.4300
